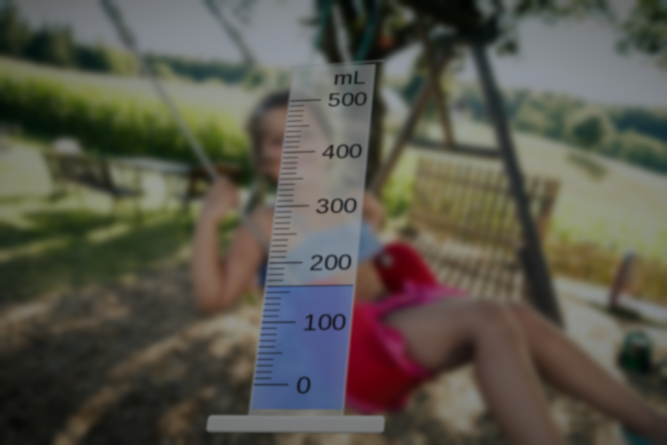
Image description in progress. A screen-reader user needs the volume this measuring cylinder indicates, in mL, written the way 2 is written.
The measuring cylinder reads 160
